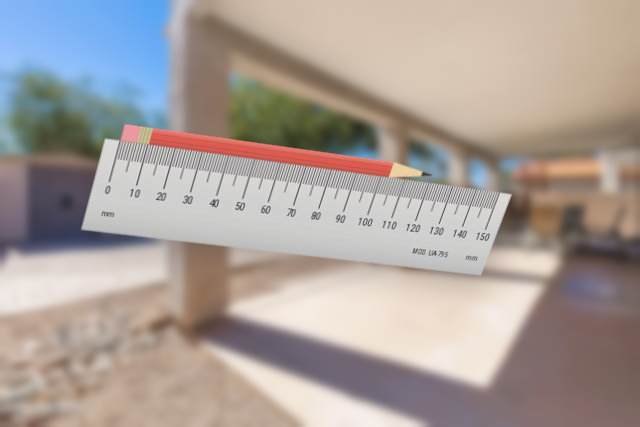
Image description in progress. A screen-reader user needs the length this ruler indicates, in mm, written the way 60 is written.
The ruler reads 120
